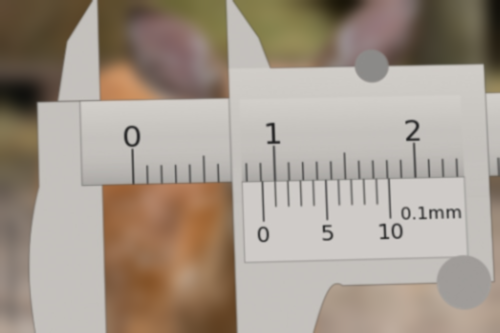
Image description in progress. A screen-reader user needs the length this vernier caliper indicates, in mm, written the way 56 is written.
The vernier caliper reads 9.1
